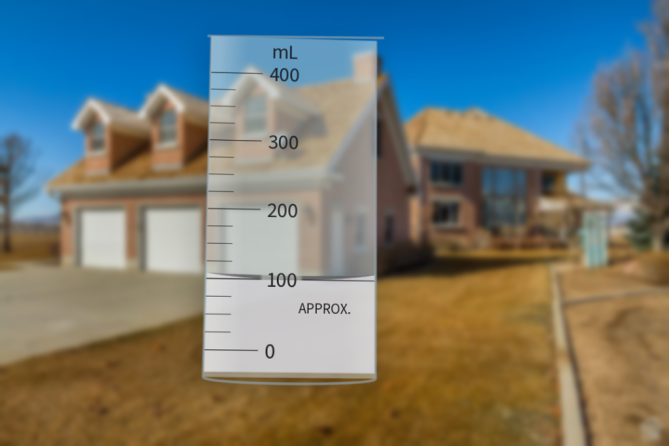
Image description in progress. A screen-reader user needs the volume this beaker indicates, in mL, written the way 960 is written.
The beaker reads 100
